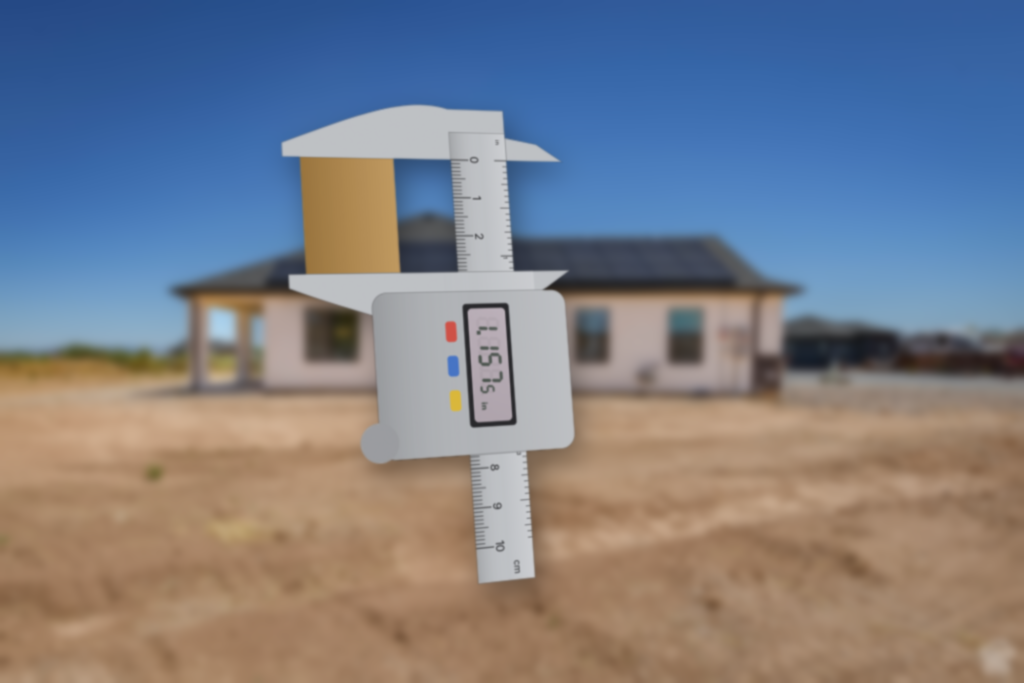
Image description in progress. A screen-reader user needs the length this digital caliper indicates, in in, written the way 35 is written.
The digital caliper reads 1.1575
